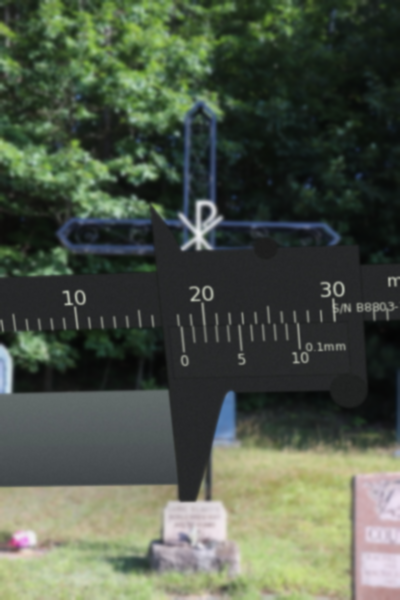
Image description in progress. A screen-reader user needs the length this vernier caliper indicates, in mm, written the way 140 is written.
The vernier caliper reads 18.2
